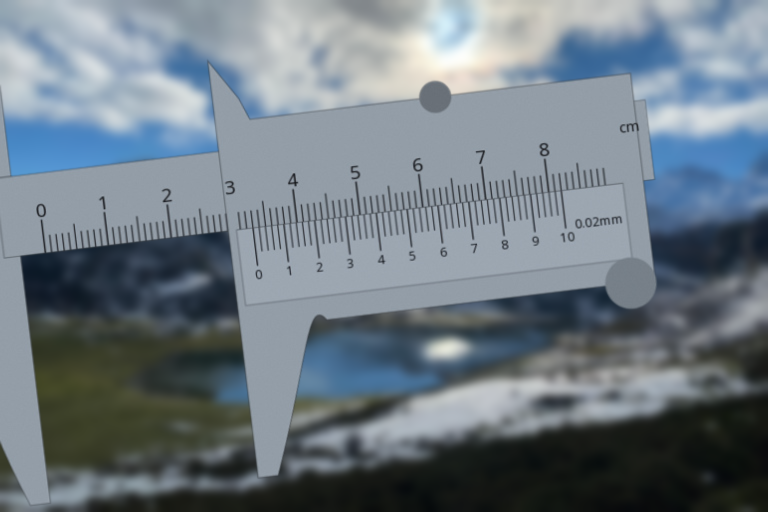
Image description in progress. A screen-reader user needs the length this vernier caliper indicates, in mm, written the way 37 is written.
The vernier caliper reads 33.0
